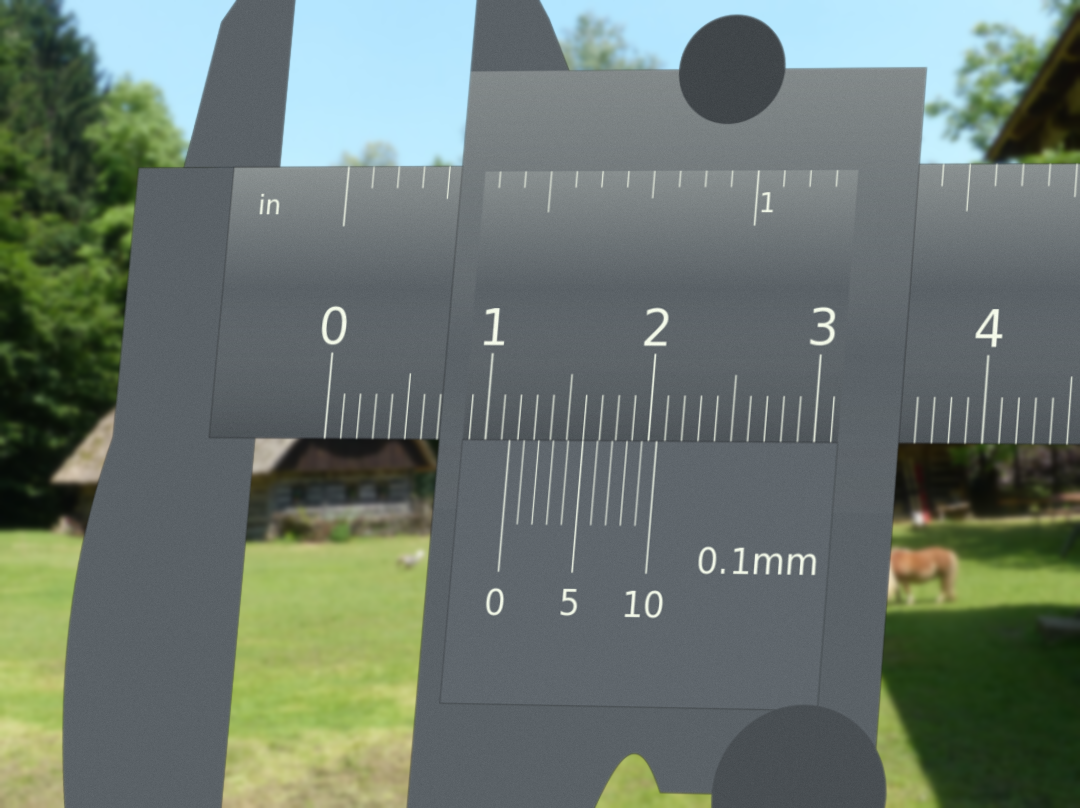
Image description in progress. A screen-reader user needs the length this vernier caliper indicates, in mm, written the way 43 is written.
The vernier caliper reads 11.5
